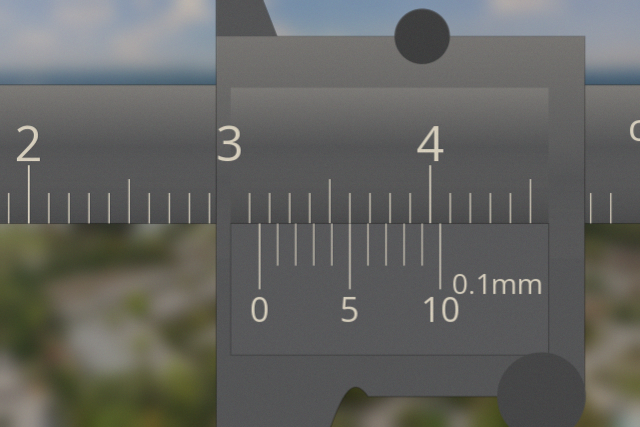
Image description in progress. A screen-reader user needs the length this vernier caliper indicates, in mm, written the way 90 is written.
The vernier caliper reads 31.5
